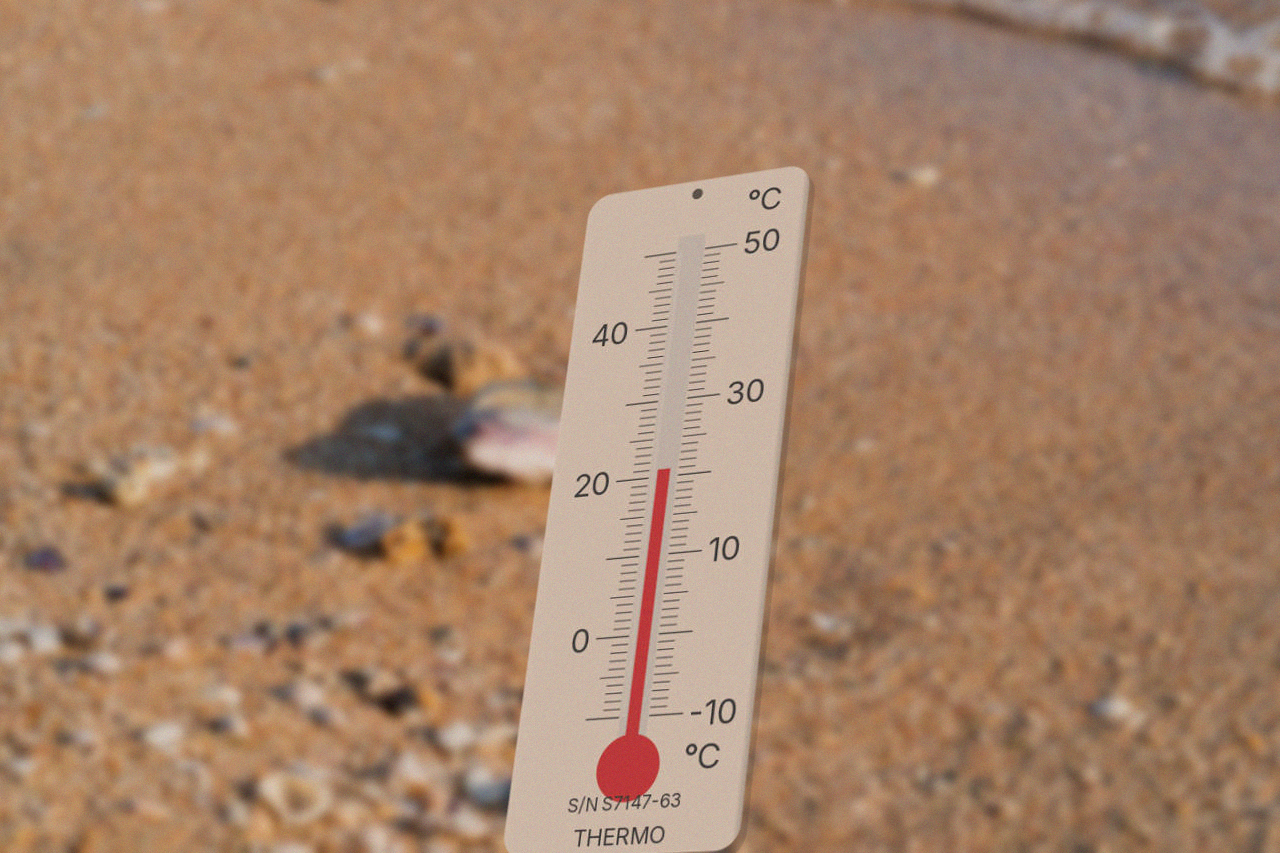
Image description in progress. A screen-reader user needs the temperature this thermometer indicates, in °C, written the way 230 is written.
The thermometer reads 21
